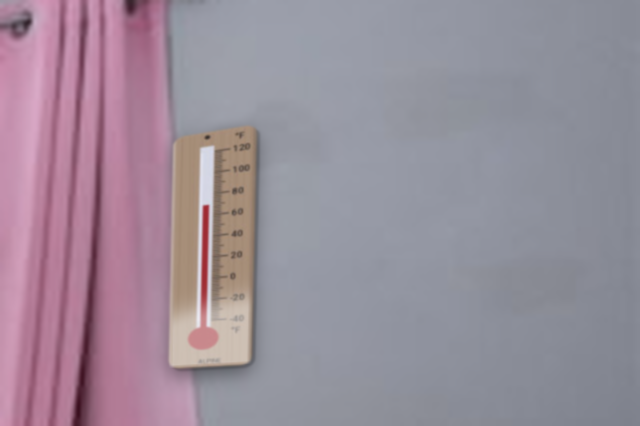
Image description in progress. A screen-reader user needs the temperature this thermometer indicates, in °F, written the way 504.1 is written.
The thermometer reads 70
